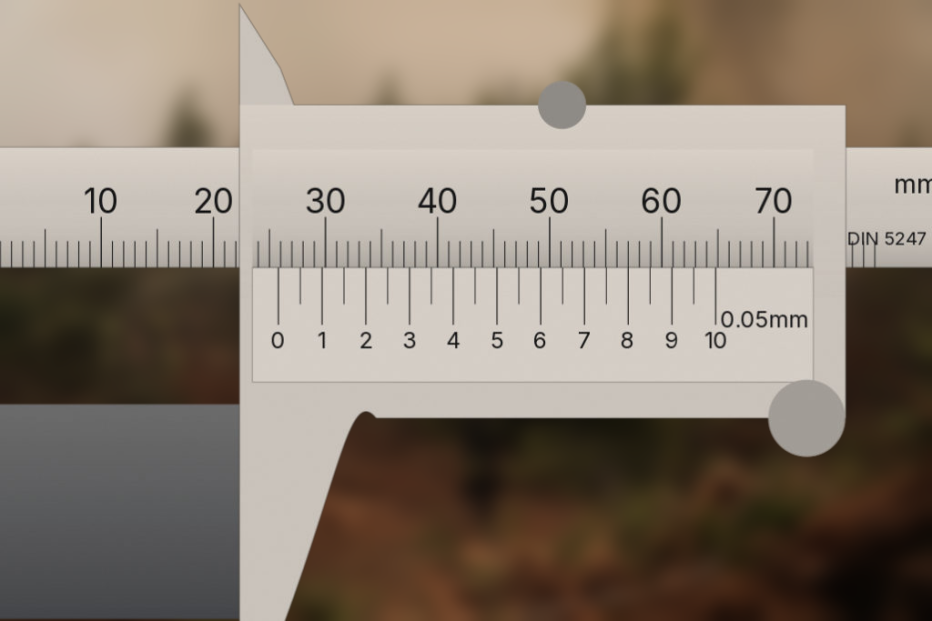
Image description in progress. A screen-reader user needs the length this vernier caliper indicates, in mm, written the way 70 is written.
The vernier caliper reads 25.8
